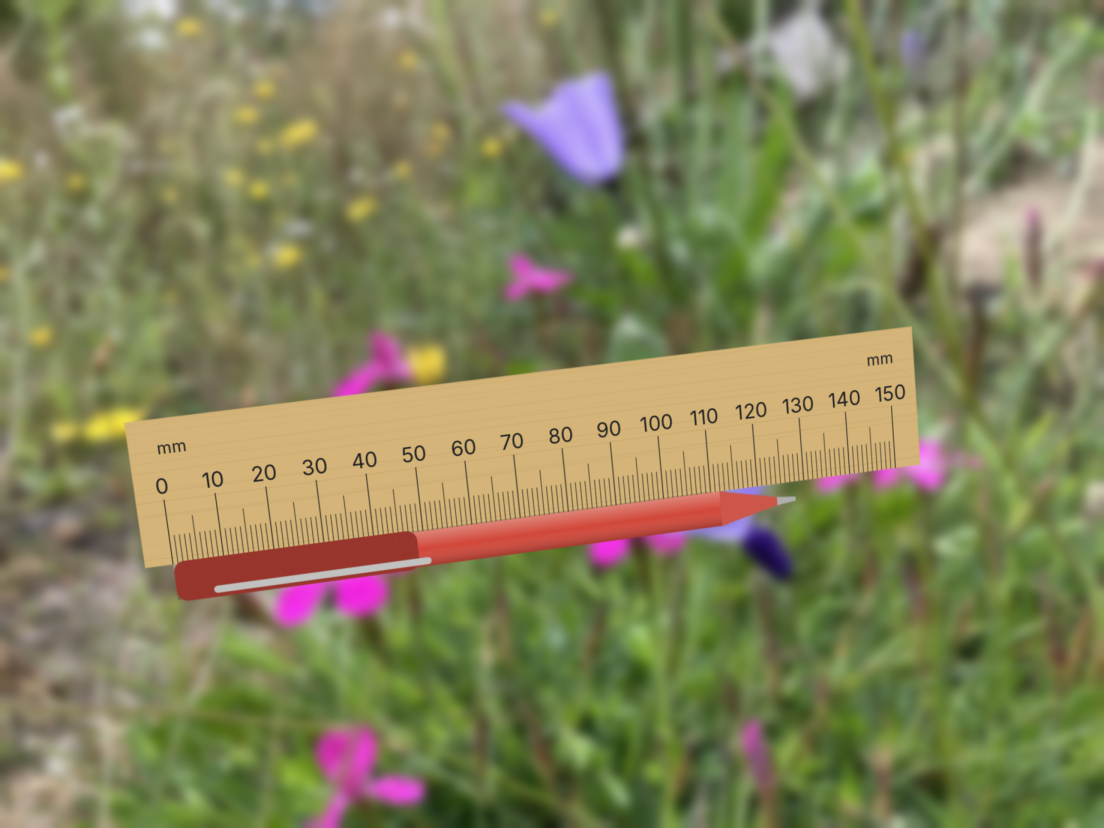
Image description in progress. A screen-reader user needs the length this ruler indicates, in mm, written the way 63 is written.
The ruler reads 128
